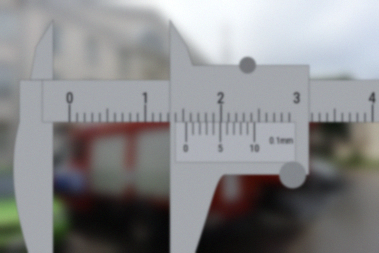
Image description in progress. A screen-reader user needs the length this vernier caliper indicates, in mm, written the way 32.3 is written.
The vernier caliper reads 15.4
